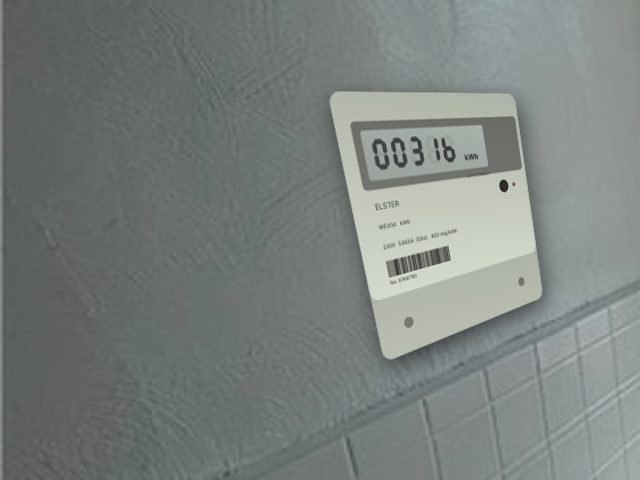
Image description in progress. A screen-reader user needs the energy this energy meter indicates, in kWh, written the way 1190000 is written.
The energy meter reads 316
